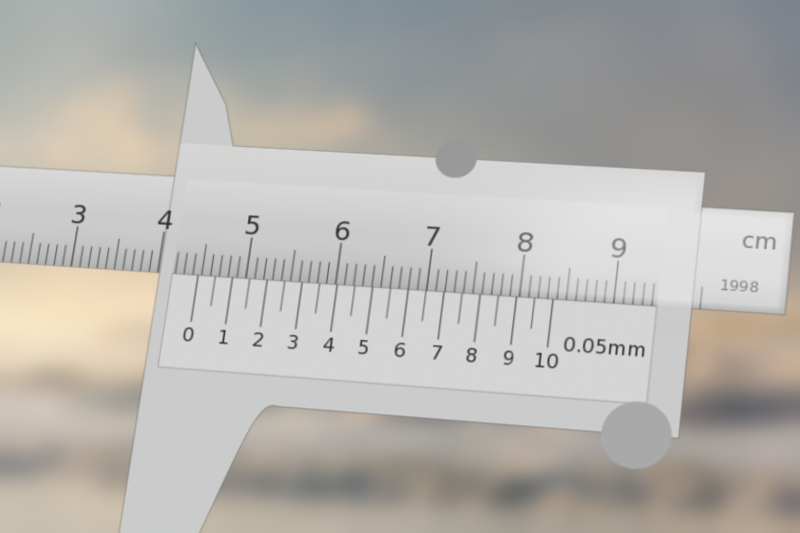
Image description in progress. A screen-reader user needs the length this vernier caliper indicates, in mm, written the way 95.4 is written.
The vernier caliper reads 44.6
